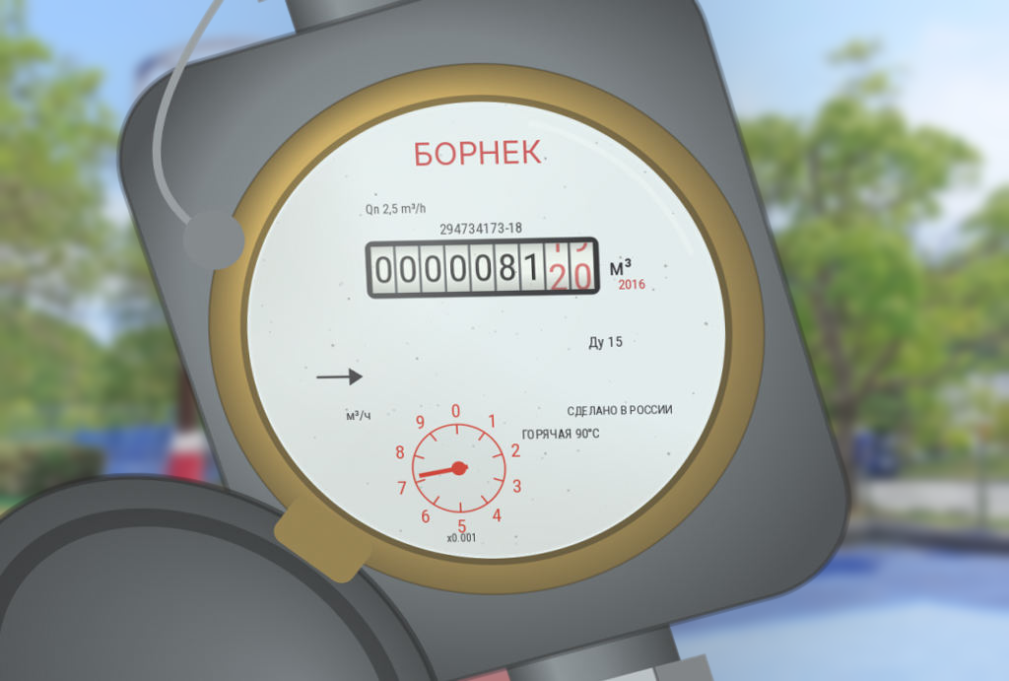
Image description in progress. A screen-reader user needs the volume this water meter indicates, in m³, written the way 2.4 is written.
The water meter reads 81.197
